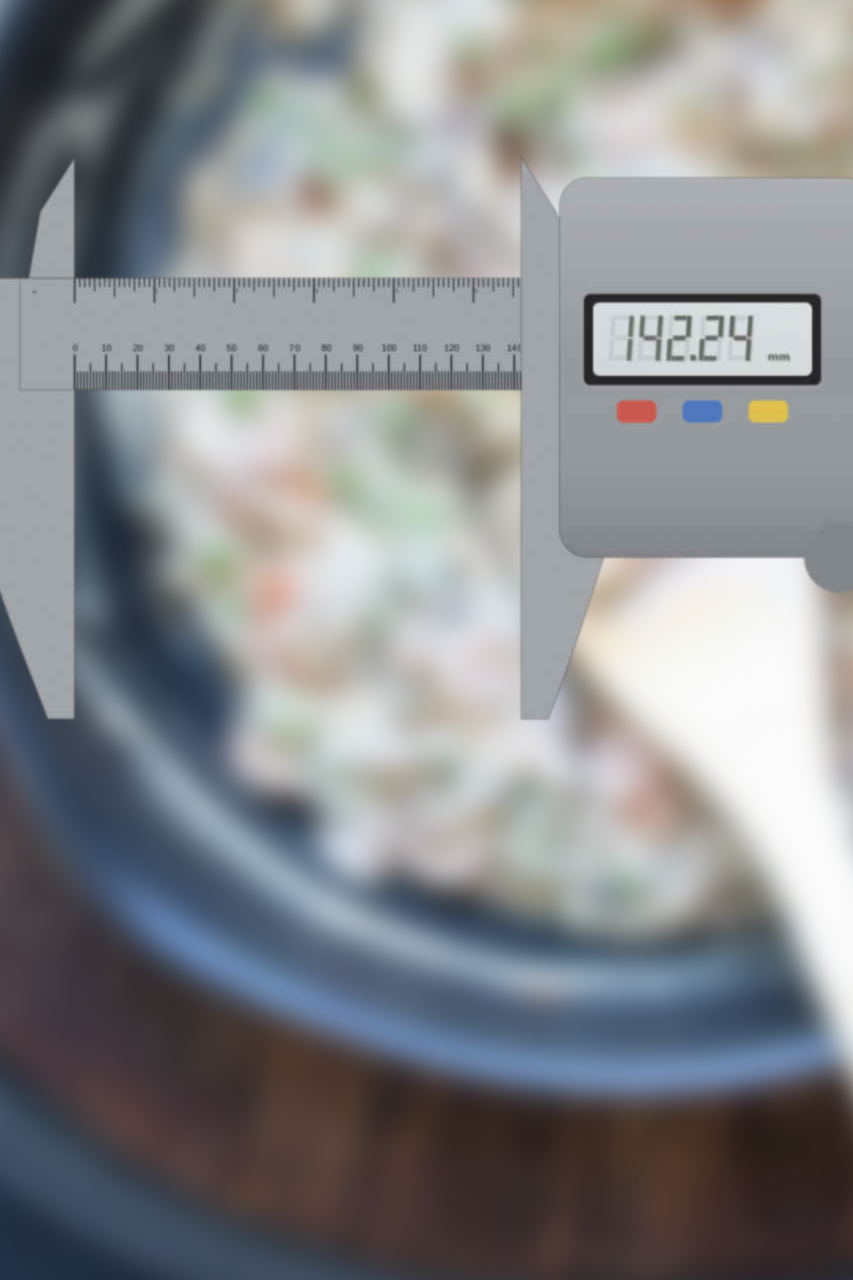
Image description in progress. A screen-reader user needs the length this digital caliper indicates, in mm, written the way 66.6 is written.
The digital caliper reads 142.24
